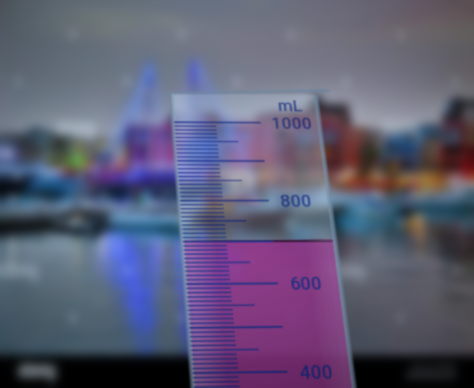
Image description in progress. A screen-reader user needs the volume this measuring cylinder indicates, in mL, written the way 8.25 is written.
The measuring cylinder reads 700
